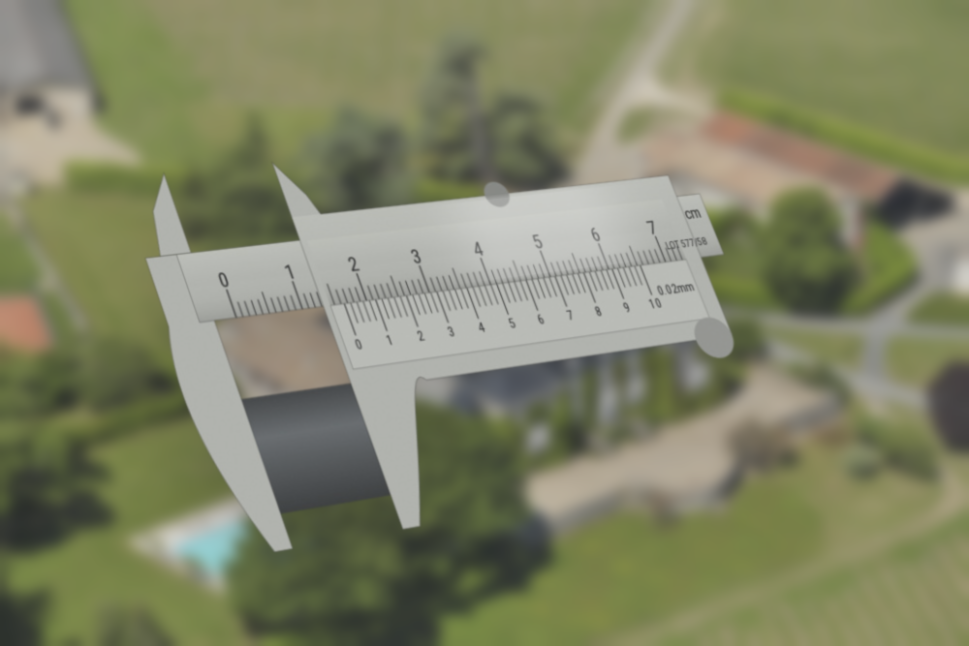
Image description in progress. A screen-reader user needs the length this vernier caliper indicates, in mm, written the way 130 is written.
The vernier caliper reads 16.5
